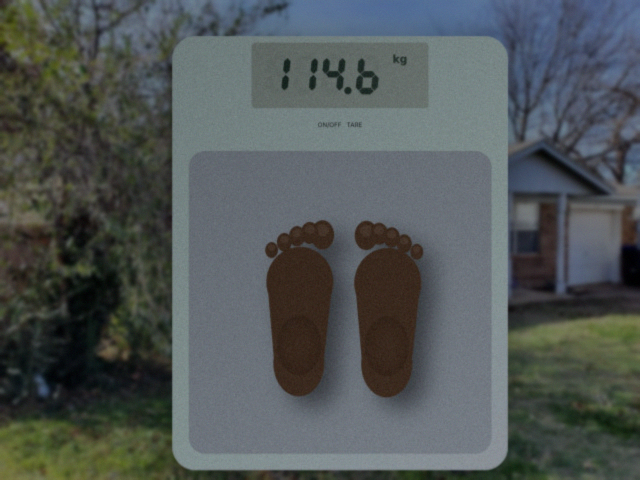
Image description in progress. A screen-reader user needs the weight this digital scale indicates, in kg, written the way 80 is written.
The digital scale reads 114.6
